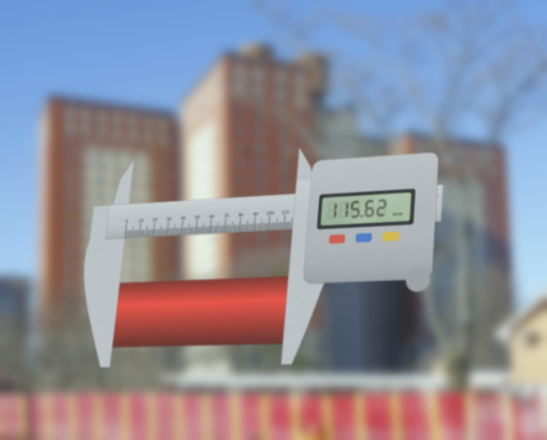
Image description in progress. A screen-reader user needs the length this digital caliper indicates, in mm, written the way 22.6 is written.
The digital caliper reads 115.62
